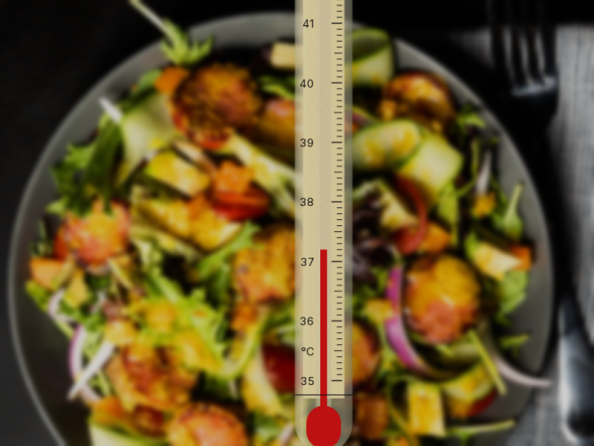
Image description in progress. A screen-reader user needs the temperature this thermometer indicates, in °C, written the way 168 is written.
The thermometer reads 37.2
